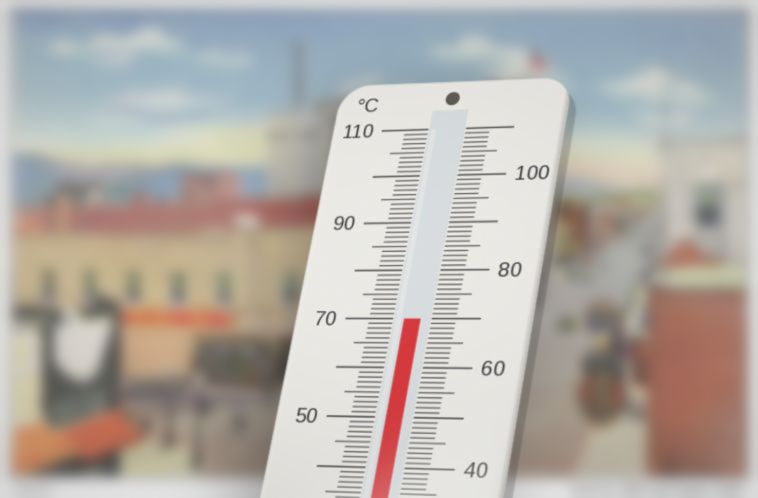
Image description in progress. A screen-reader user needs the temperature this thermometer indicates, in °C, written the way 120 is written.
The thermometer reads 70
